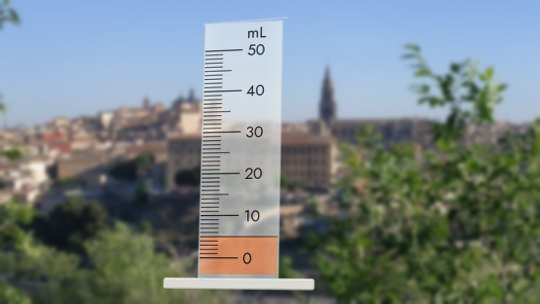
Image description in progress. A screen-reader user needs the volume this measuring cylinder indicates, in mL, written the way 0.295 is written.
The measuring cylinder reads 5
